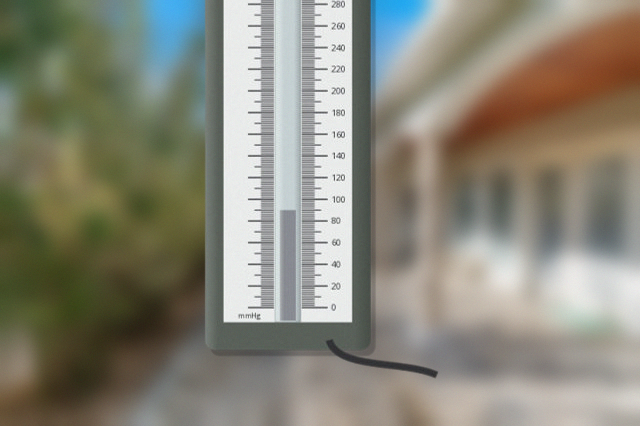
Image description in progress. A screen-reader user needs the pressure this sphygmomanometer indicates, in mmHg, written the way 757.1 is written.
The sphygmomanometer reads 90
